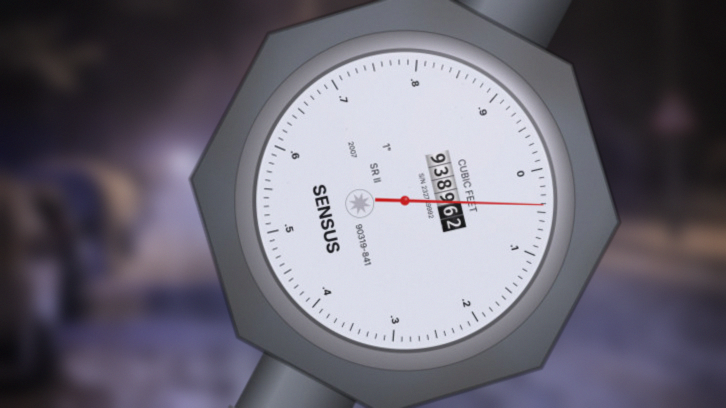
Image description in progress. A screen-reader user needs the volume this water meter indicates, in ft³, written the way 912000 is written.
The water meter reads 938962.04
